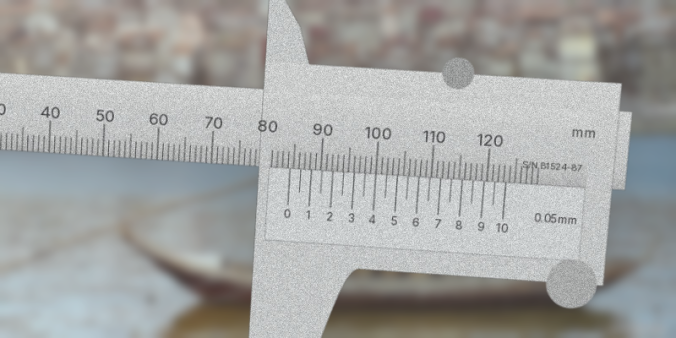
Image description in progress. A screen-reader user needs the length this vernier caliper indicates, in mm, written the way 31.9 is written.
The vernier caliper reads 84.4
